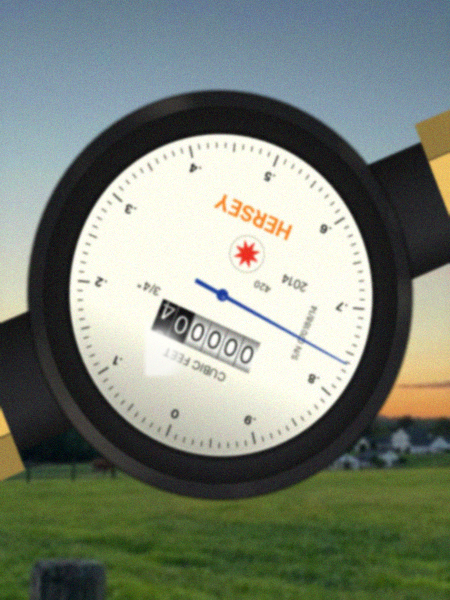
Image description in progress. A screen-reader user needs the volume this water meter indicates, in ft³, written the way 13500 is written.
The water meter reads 3.76
